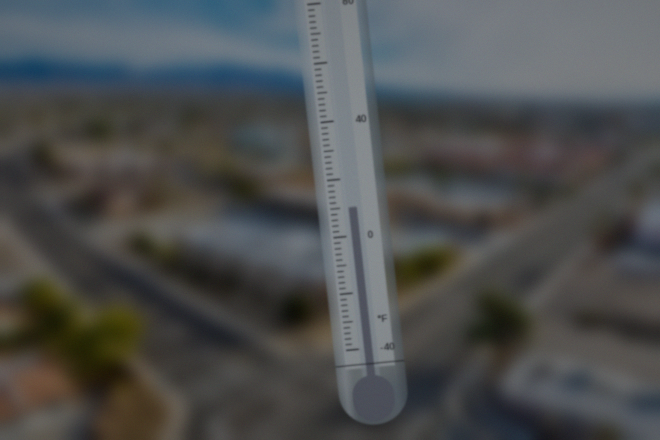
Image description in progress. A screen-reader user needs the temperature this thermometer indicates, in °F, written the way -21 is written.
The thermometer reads 10
